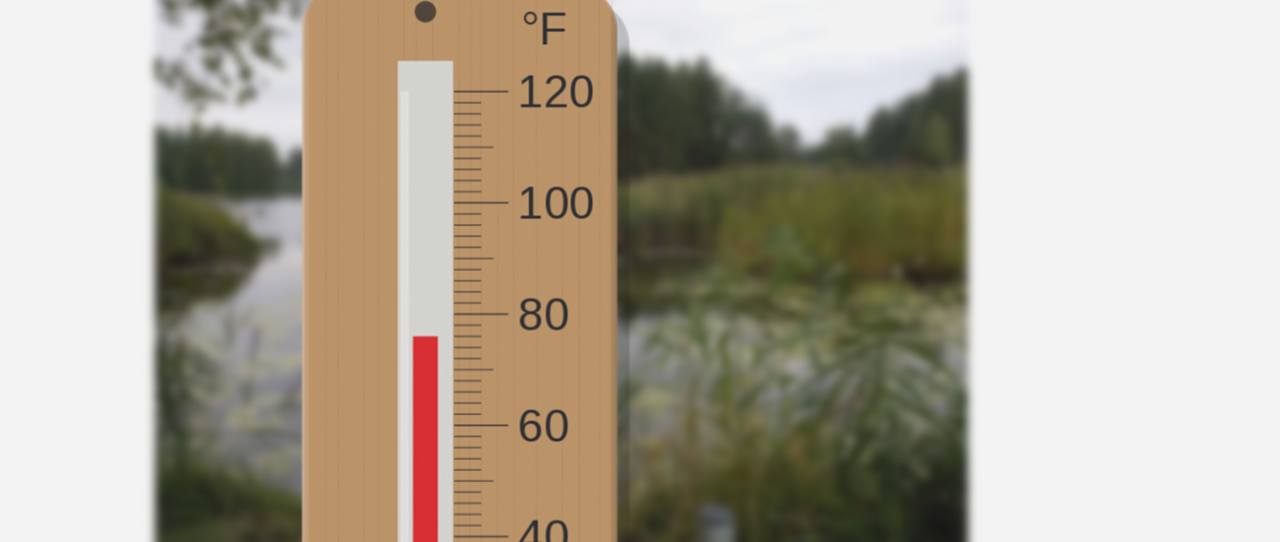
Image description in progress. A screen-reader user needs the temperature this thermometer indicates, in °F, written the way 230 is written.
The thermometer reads 76
